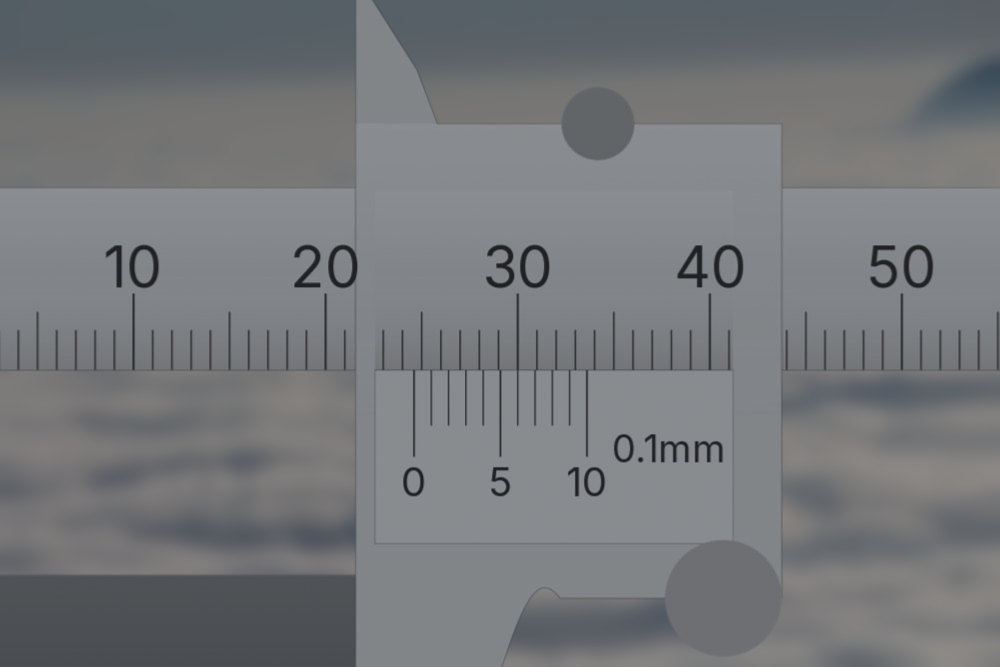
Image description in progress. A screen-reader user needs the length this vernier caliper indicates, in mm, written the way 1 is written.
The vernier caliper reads 24.6
